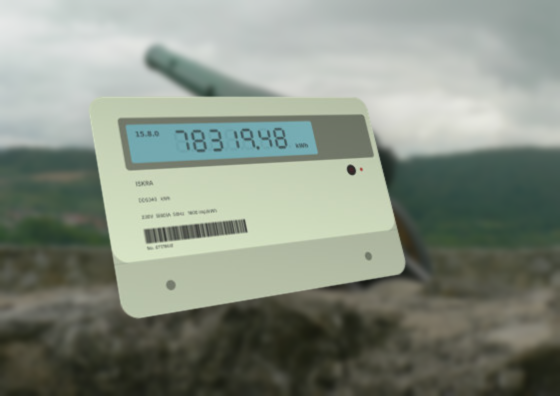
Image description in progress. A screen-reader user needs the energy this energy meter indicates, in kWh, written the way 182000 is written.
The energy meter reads 78319.48
